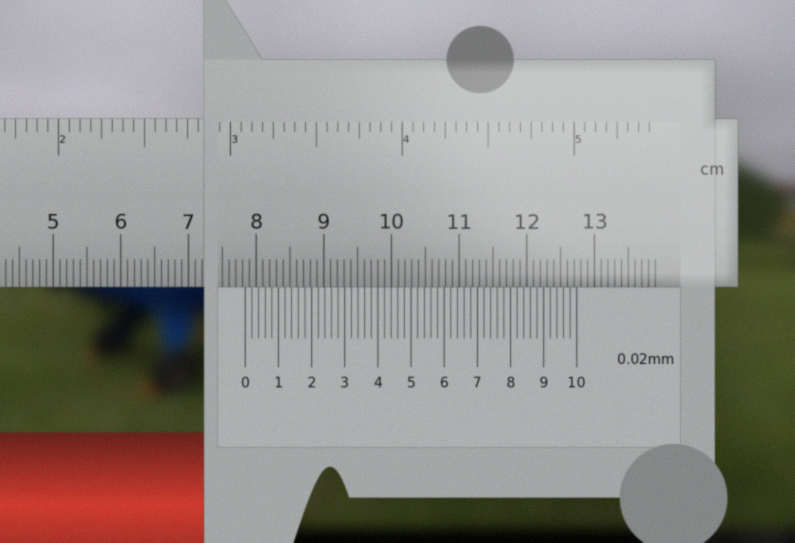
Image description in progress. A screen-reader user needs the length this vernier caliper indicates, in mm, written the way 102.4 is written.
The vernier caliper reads 78.4
